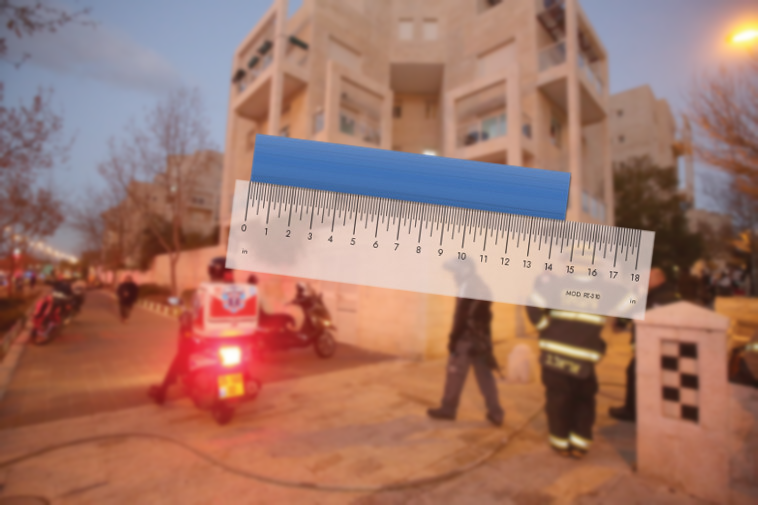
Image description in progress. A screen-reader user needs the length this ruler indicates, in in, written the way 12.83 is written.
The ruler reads 14.5
